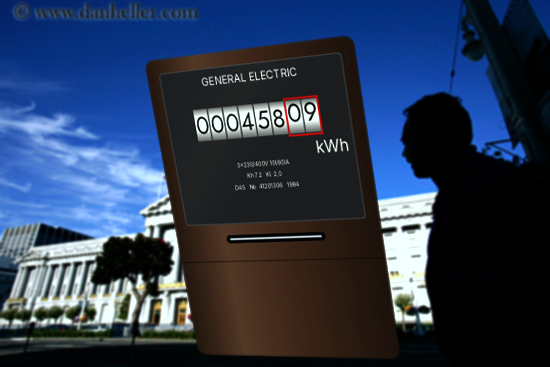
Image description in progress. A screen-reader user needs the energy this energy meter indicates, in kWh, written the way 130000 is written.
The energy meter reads 458.09
